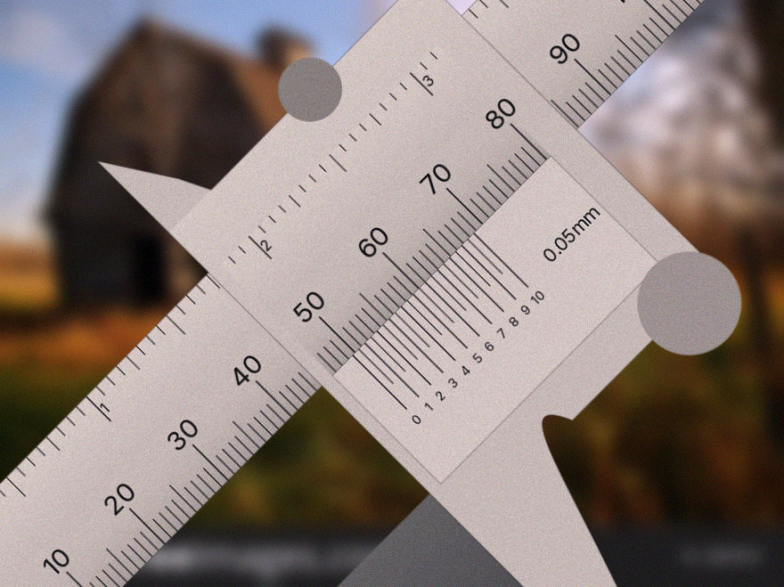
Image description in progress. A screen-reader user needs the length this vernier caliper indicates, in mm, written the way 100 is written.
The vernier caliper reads 49.6
